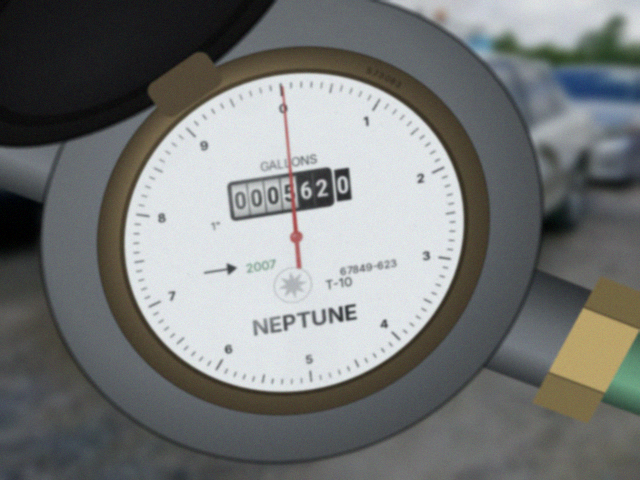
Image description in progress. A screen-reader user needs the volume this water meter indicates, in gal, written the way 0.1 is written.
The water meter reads 5620.0
